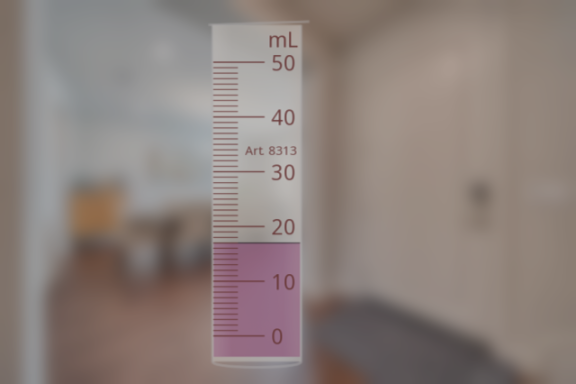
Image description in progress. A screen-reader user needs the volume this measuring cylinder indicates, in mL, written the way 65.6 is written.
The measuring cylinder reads 17
